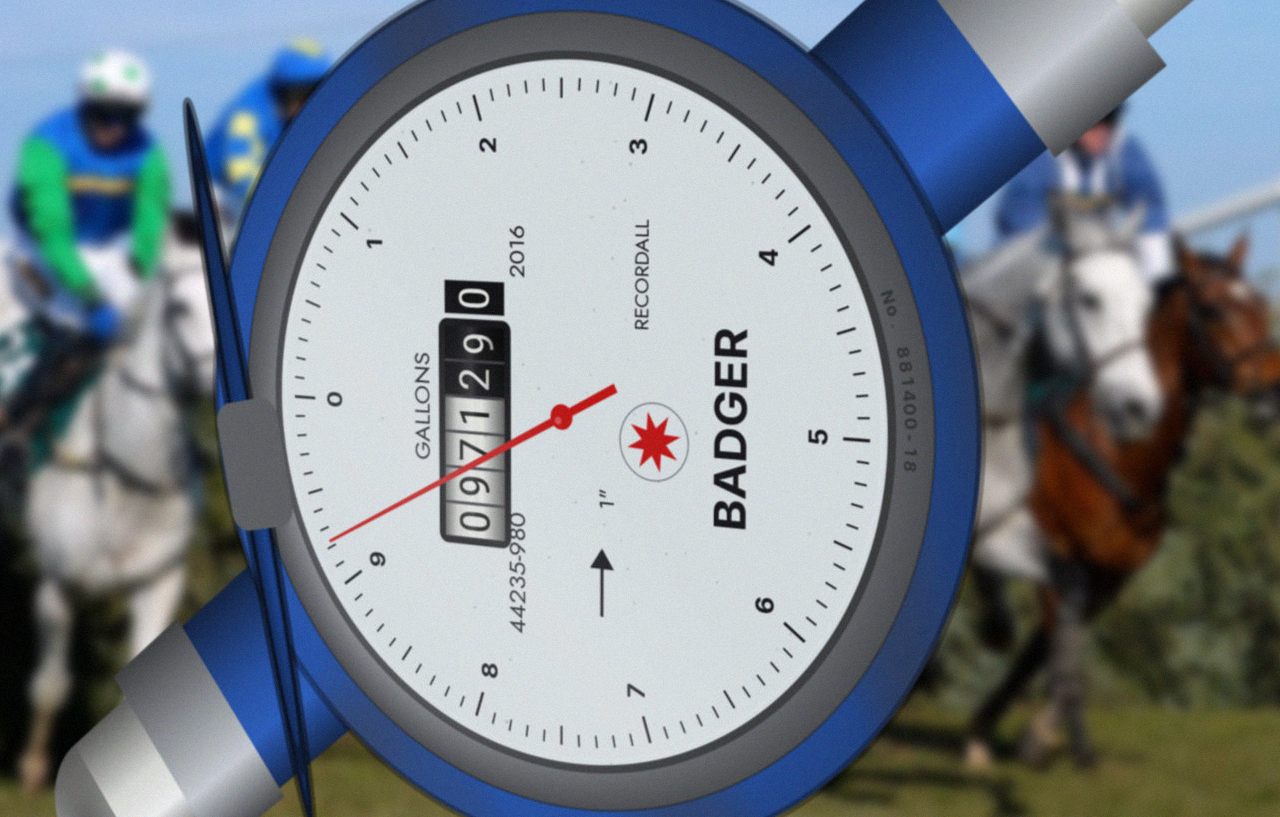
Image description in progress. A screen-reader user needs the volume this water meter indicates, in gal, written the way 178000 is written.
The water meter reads 971289.2
